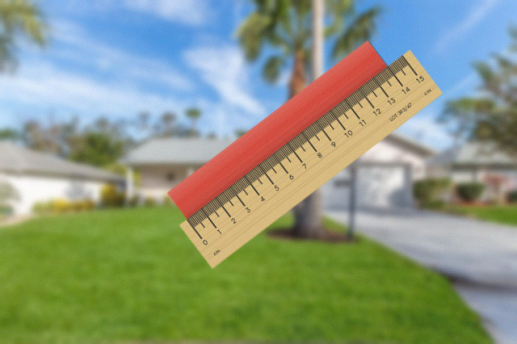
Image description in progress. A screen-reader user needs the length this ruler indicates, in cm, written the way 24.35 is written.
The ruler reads 14
